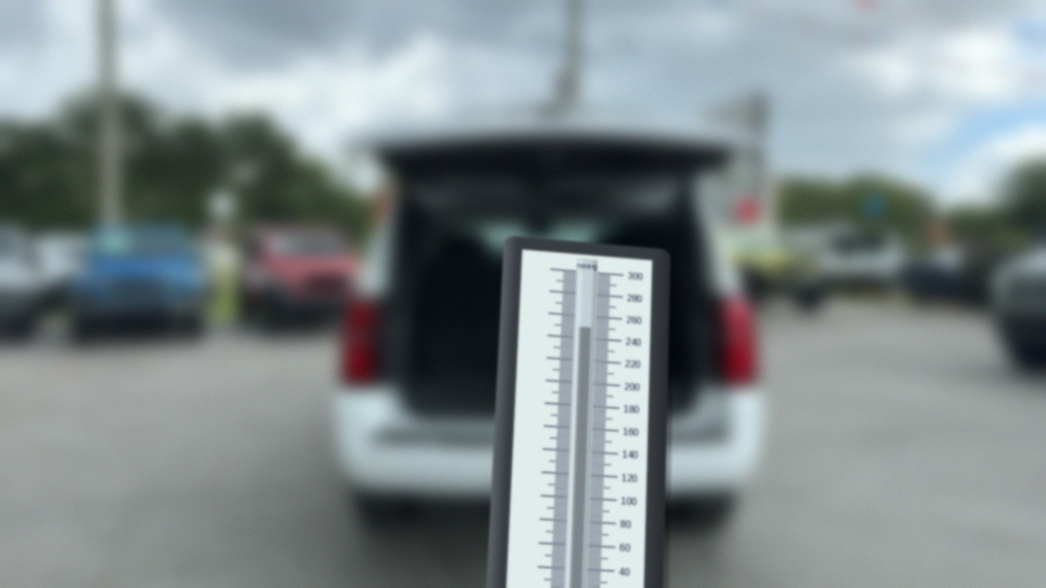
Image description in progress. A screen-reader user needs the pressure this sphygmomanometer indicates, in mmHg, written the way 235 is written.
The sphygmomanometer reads 250
